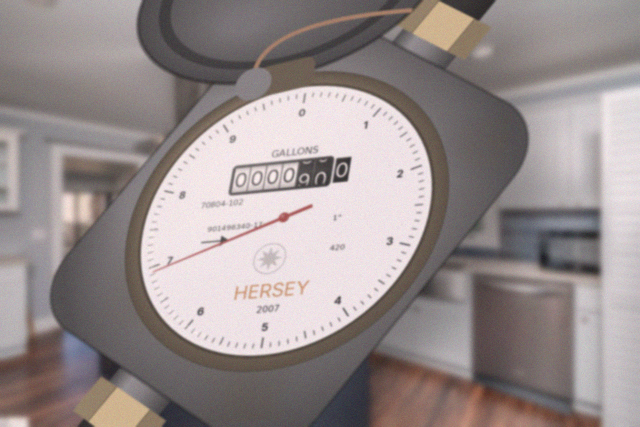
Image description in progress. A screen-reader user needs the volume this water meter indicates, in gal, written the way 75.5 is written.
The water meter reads 896.9
